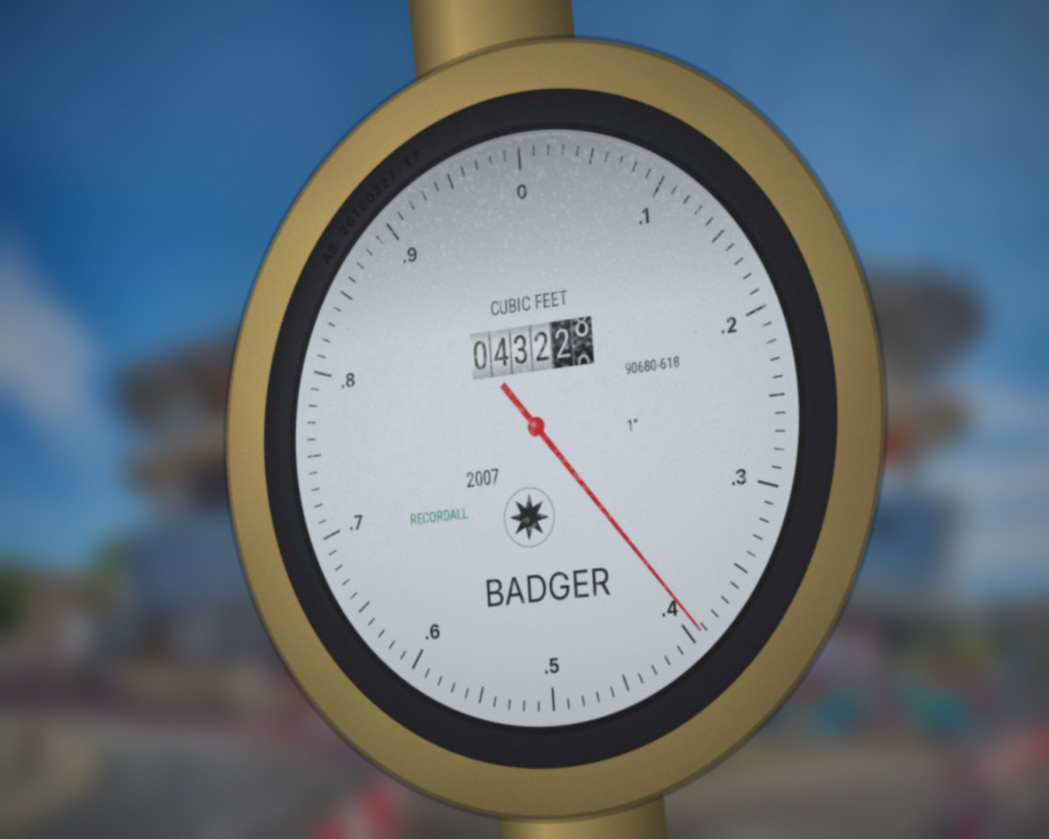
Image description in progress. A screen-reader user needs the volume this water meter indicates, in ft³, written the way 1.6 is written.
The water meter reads 43228.39
